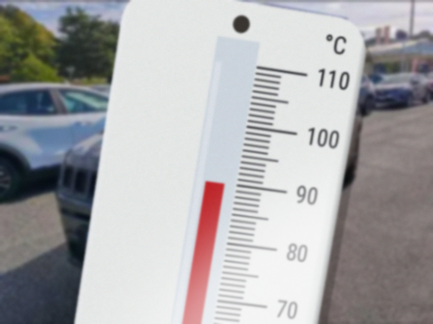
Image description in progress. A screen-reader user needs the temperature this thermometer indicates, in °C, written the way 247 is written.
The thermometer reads 90
